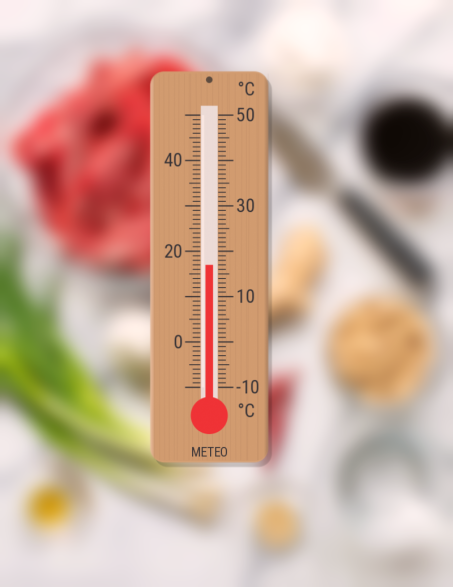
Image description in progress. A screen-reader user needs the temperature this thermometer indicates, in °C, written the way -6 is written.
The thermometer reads 17
